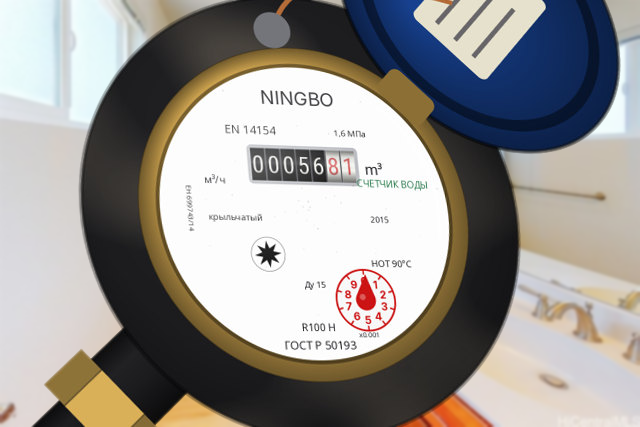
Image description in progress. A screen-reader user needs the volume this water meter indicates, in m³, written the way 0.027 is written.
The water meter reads 56.810
